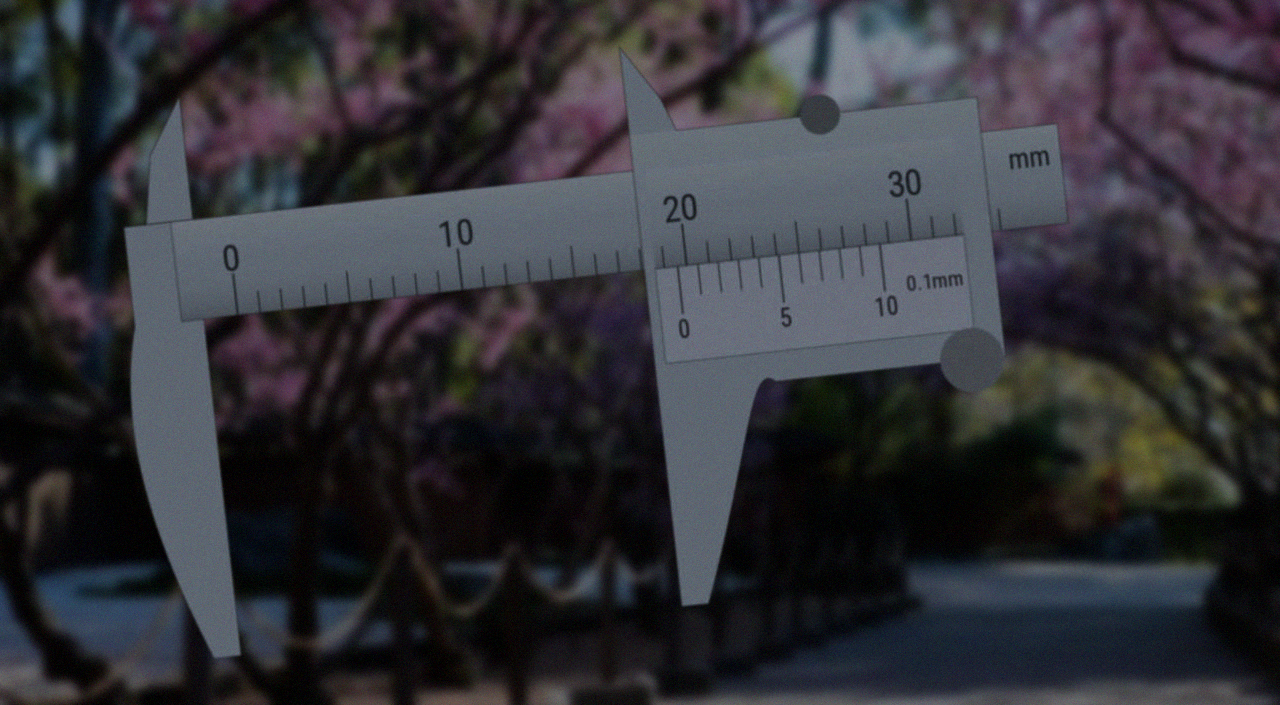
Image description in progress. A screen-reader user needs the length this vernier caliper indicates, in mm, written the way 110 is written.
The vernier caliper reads 19.6
